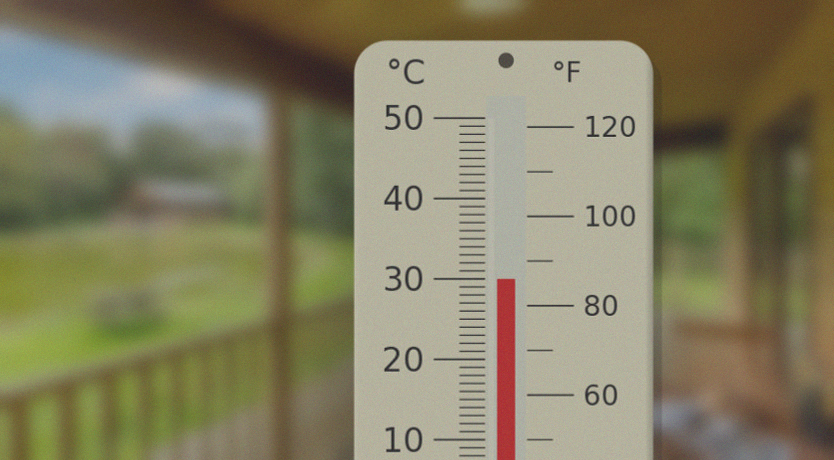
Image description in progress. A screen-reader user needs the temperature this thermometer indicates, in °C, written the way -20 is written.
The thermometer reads 30
